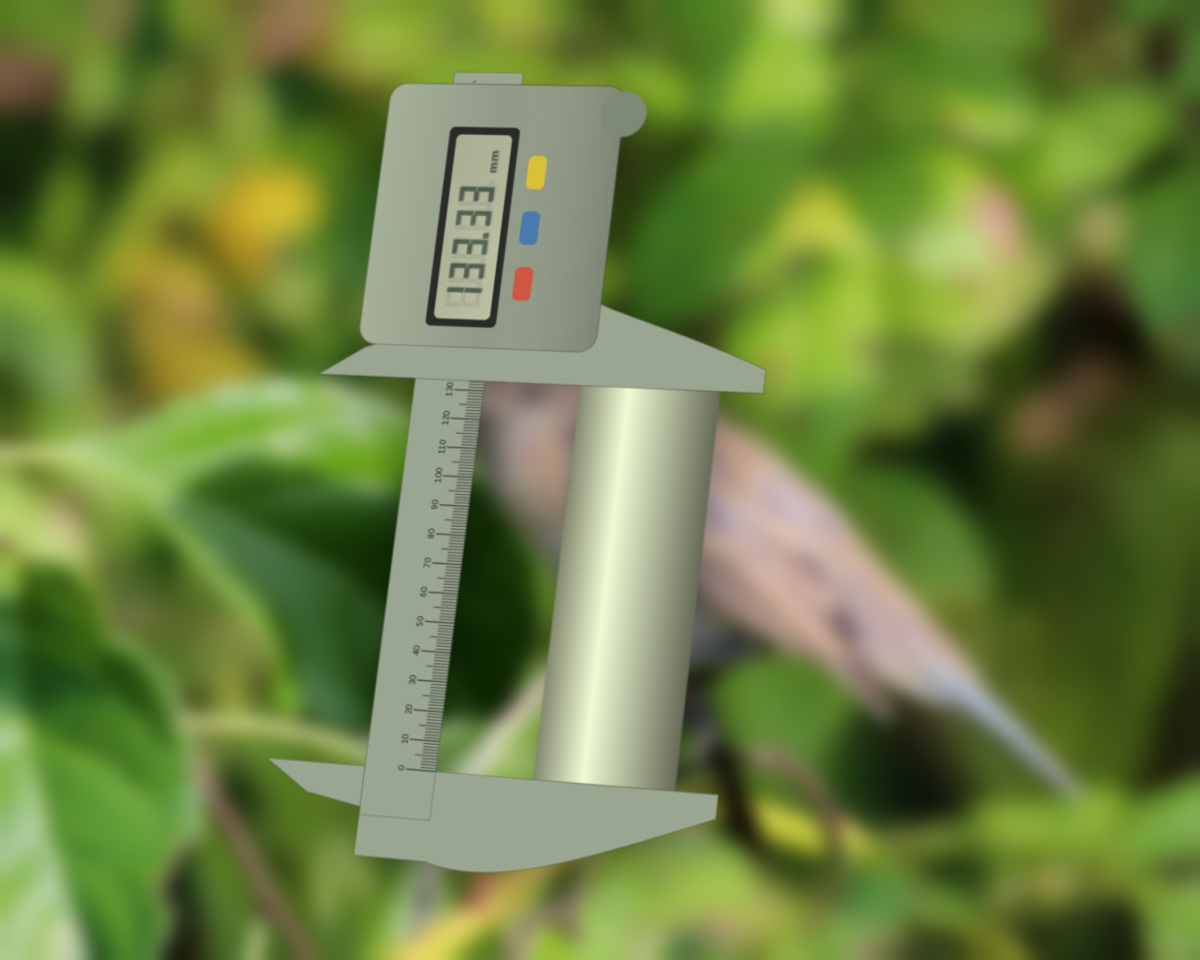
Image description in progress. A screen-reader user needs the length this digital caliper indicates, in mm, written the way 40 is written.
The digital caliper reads 133.33
